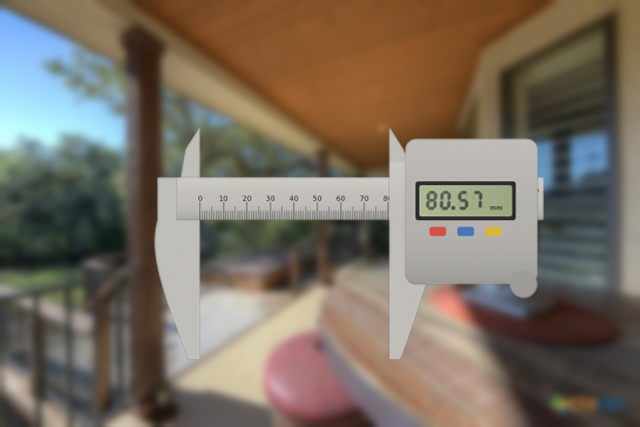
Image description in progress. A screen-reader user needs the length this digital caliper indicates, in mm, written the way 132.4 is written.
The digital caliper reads 80.57
